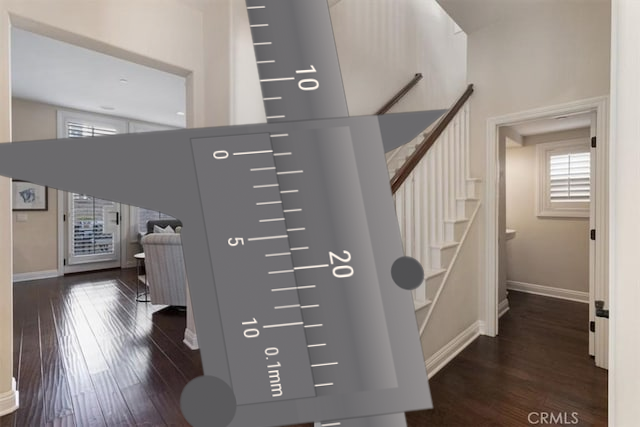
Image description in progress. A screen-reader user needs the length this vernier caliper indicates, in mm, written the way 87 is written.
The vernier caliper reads 13.8
